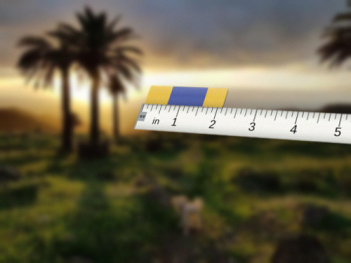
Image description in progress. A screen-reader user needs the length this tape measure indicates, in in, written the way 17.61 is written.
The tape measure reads 2.125
